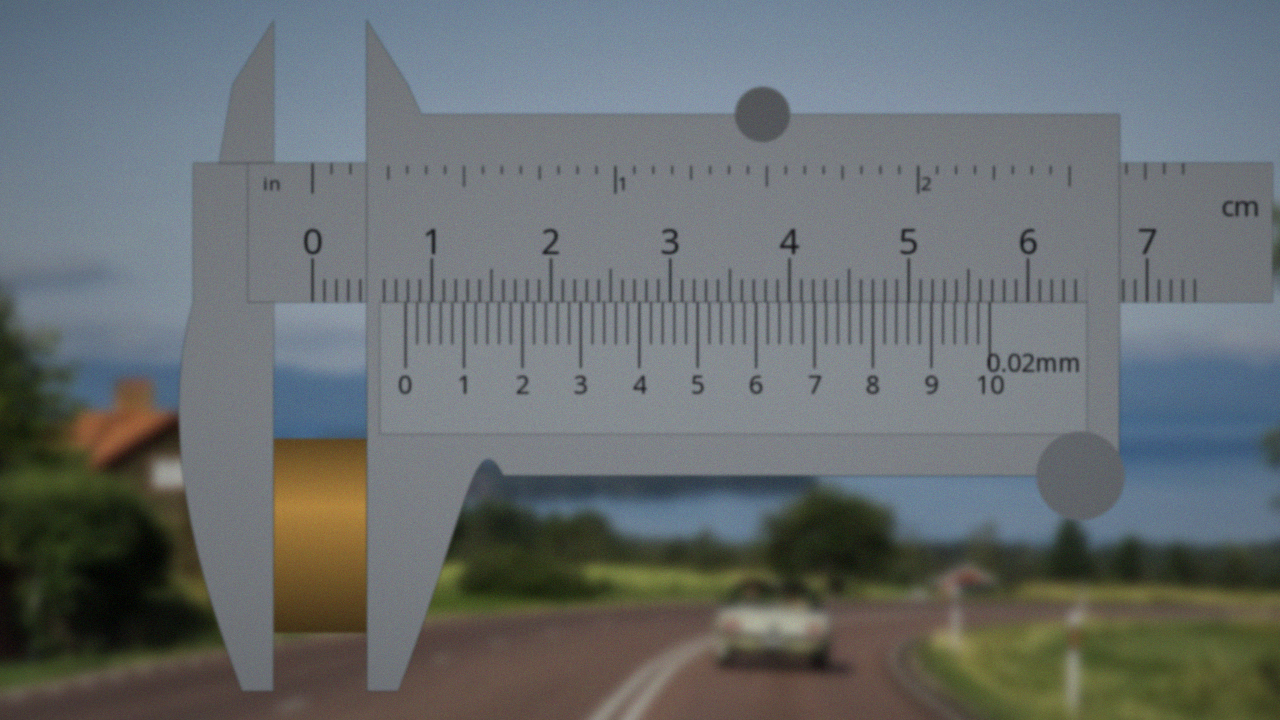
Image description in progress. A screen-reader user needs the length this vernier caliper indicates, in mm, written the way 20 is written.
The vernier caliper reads 7.8
